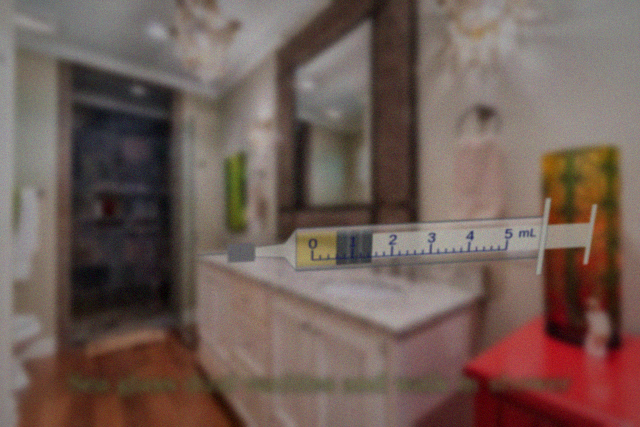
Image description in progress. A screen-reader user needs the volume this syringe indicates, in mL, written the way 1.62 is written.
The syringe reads 0.6
